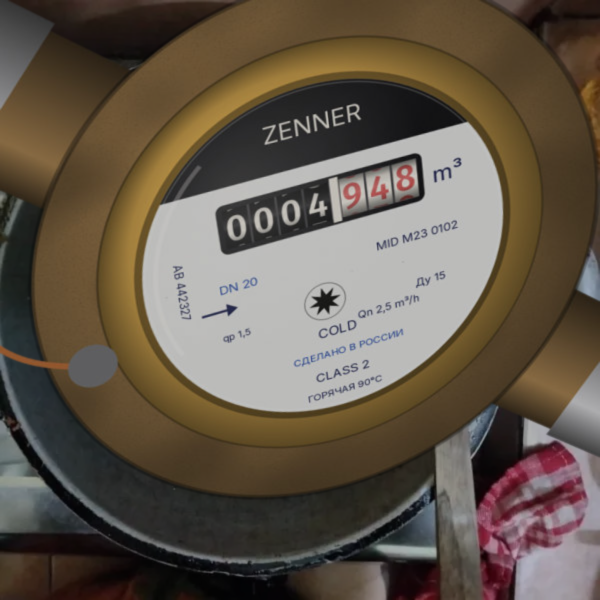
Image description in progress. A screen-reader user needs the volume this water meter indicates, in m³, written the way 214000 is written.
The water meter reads 4.948
